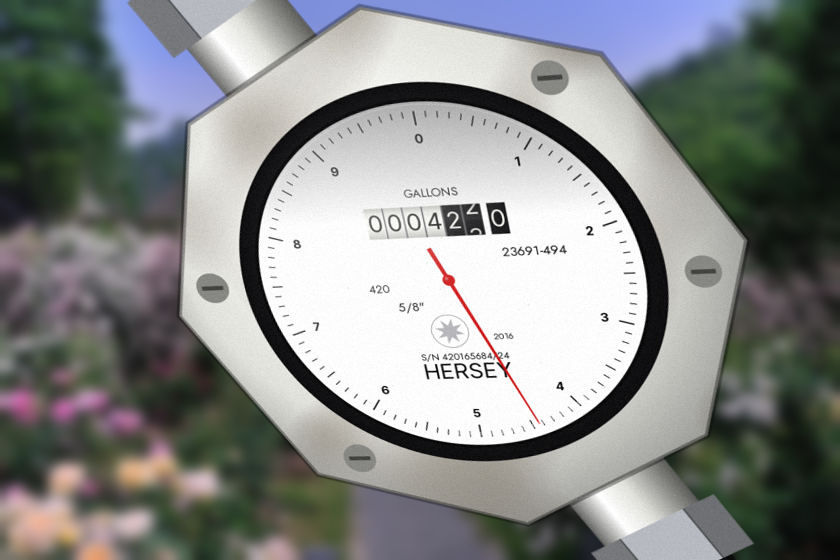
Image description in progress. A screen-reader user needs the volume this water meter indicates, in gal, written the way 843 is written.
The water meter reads 4224.4
